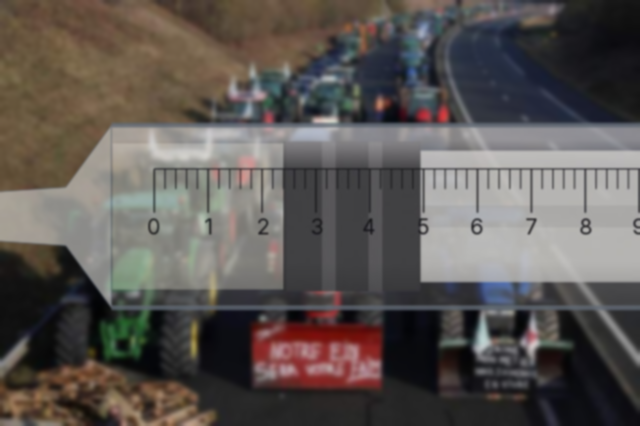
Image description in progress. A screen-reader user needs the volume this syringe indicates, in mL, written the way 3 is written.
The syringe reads 2.4
